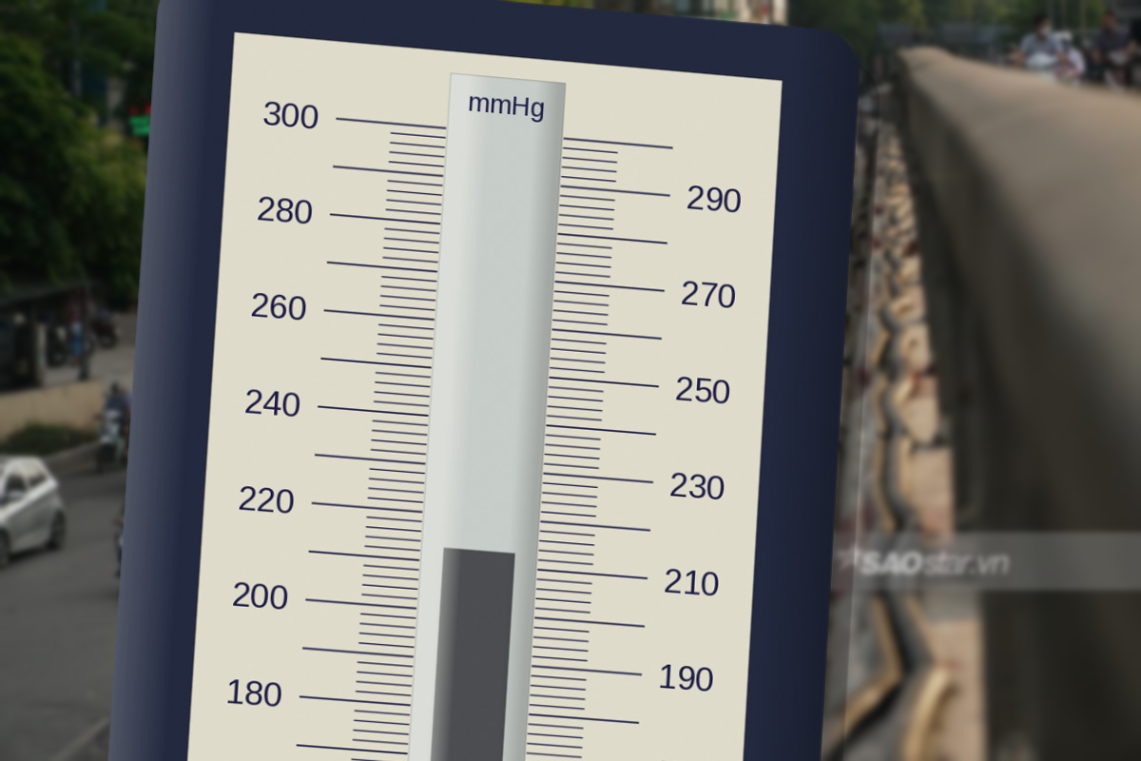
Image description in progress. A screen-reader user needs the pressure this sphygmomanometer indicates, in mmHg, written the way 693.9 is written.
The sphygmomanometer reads 213
